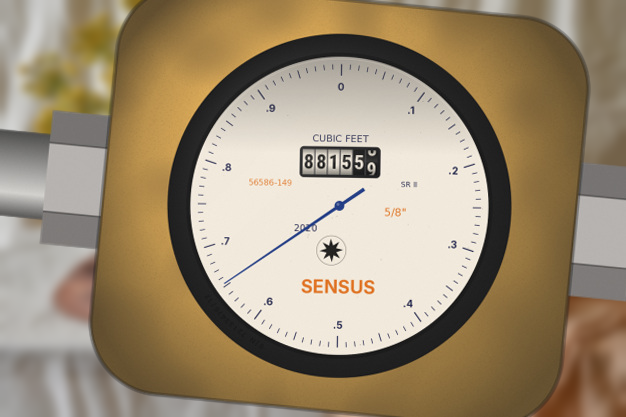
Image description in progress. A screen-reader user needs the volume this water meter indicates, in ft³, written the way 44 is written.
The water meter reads 881558.65
